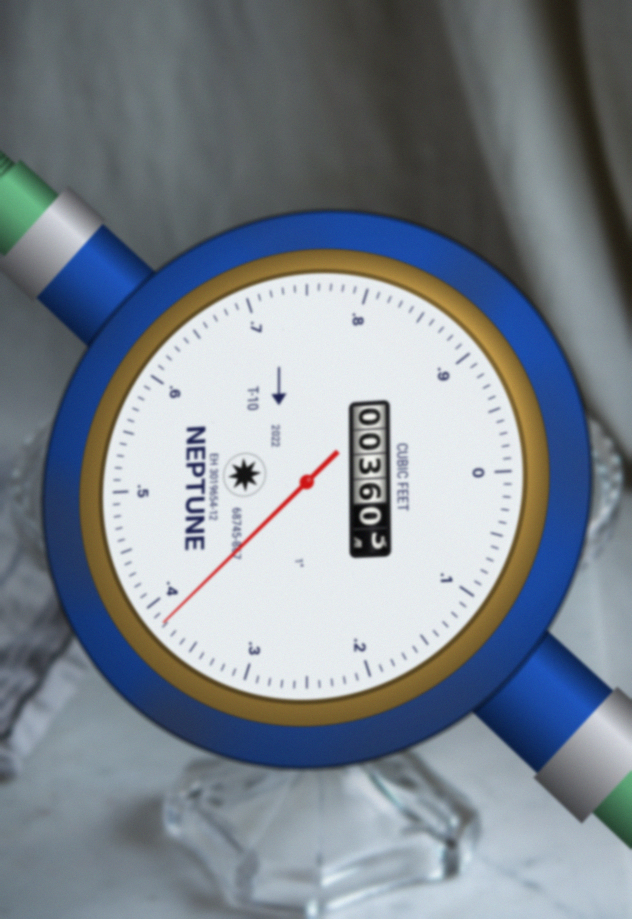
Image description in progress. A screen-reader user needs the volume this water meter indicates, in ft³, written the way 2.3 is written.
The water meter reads 3603.38
